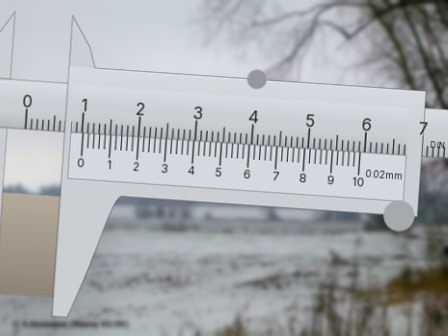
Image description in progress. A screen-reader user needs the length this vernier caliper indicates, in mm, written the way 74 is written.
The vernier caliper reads 10.2
